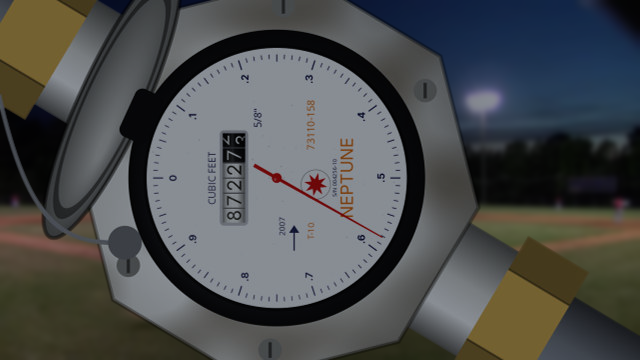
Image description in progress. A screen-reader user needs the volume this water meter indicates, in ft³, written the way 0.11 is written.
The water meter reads 872272.58
